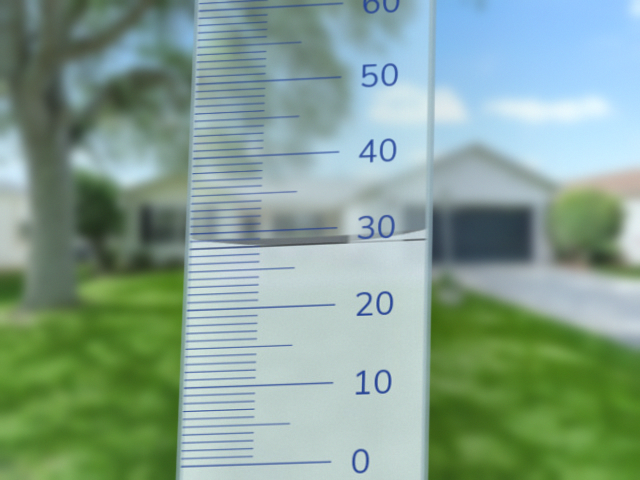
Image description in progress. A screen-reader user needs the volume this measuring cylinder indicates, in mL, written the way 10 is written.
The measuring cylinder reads 28
